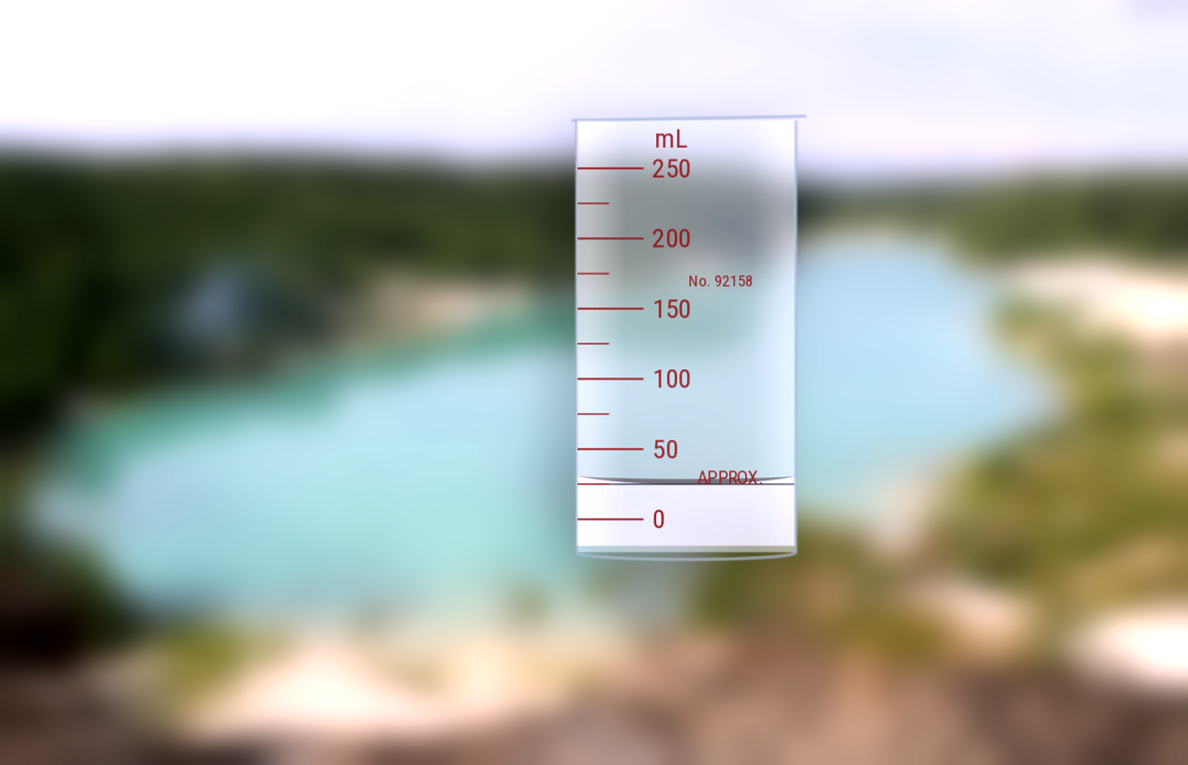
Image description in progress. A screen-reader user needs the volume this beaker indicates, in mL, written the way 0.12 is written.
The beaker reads 25
